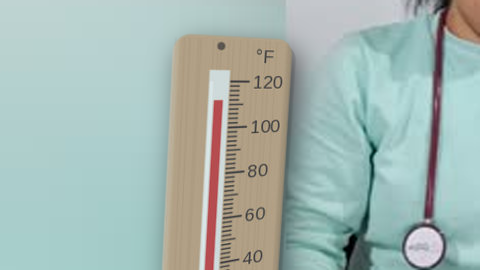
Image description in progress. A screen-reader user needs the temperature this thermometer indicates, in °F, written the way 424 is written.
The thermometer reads 112
